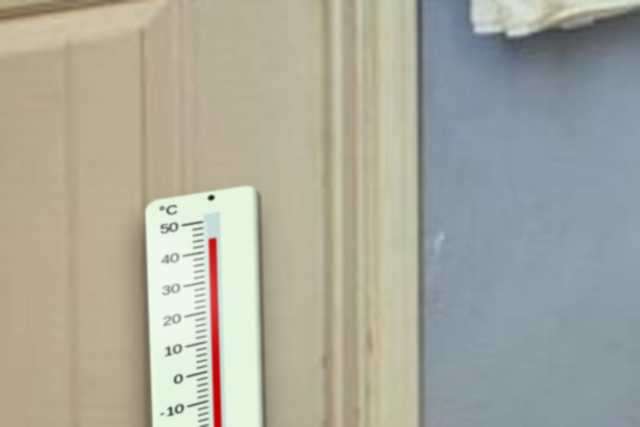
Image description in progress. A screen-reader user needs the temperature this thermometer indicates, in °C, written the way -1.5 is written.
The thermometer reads 44
